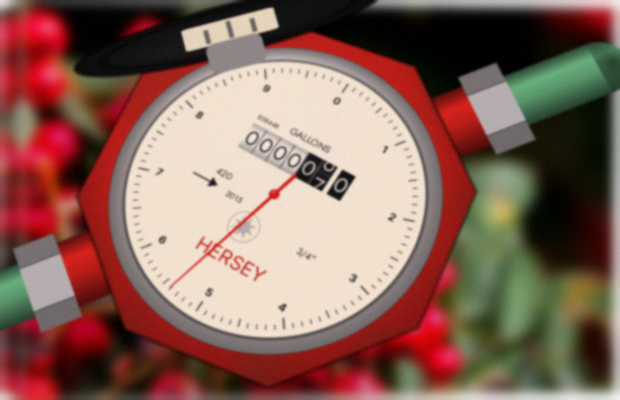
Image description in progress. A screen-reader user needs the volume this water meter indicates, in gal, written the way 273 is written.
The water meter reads 65.4
